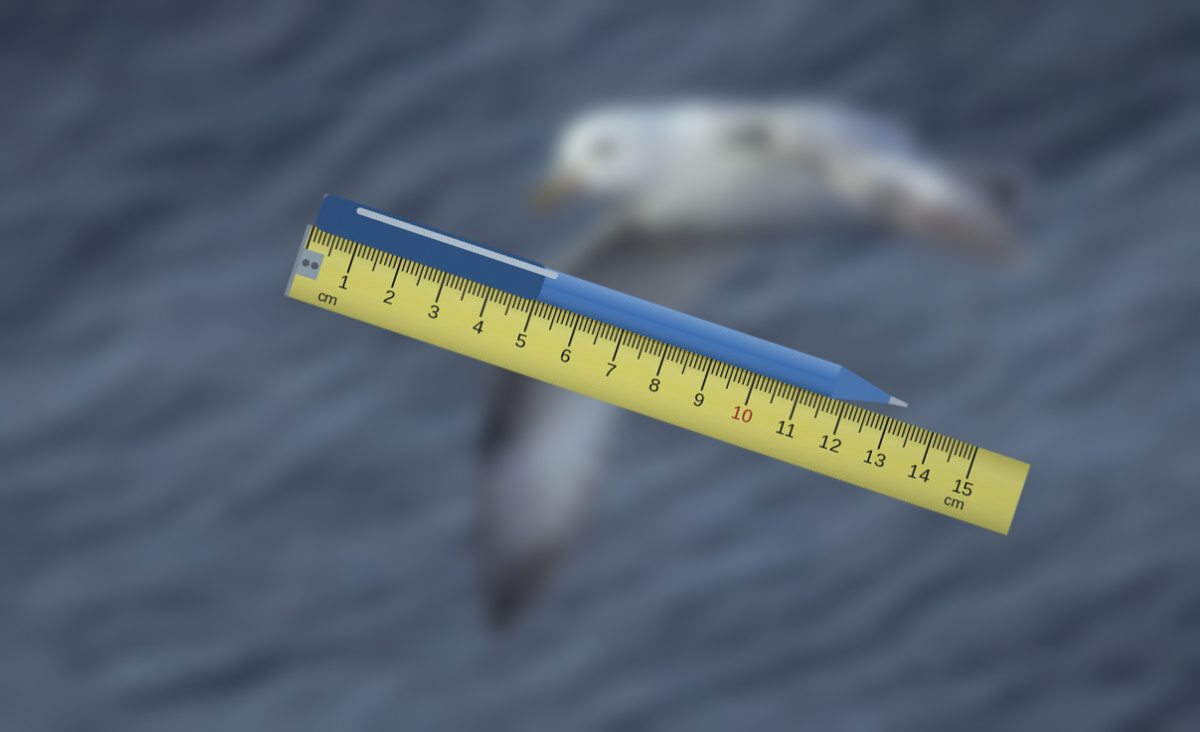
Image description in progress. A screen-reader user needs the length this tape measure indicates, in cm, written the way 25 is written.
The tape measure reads 13.3
